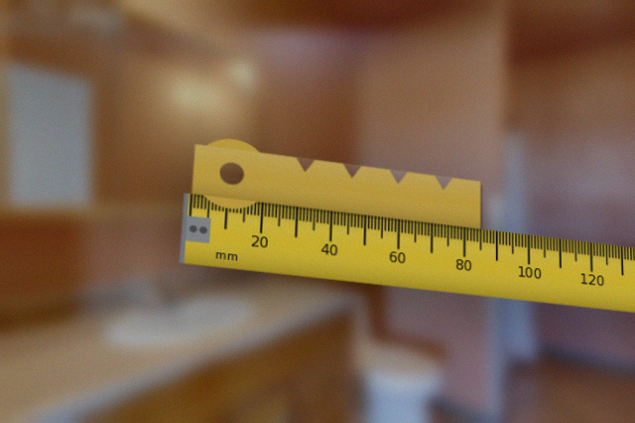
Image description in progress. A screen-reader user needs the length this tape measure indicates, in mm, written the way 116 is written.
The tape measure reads 85
